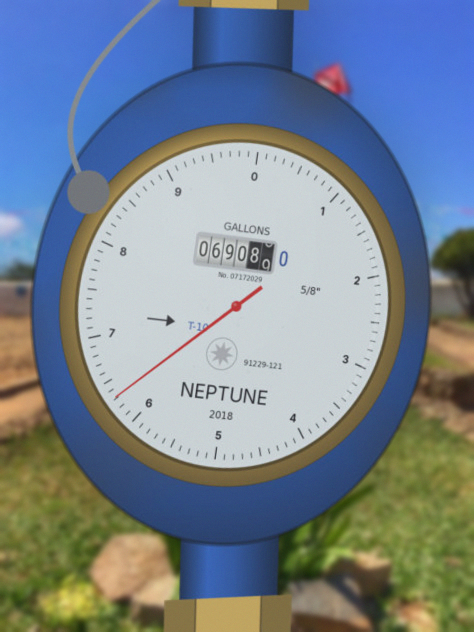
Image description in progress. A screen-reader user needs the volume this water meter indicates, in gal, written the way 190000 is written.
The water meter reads 690886.3
